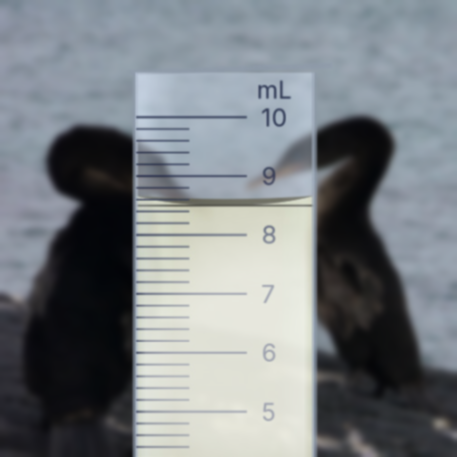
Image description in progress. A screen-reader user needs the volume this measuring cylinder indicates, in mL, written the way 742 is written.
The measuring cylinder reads 8.5
